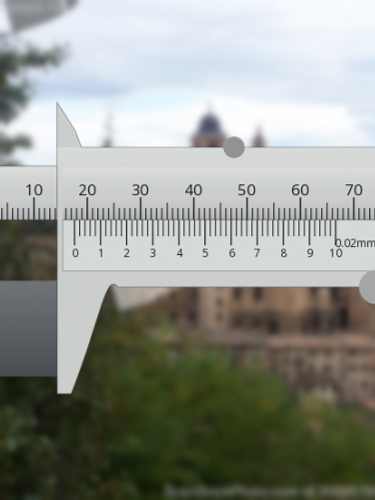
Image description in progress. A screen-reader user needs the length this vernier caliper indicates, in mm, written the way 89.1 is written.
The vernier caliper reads 17.6
